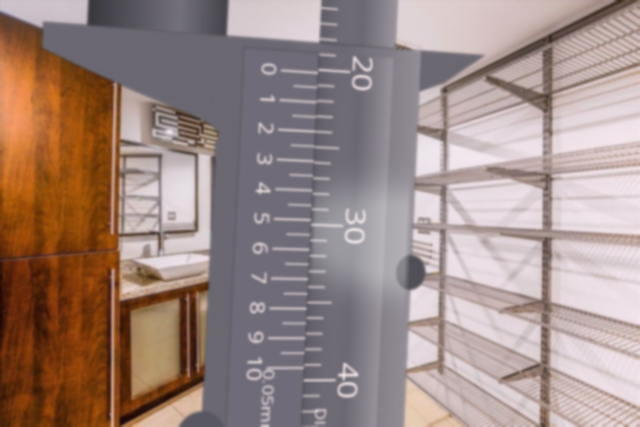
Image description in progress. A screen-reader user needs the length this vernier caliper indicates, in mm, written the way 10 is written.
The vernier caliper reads 20.2
